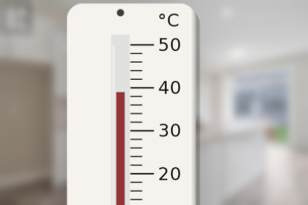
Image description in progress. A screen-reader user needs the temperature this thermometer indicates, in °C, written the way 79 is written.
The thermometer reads 39
